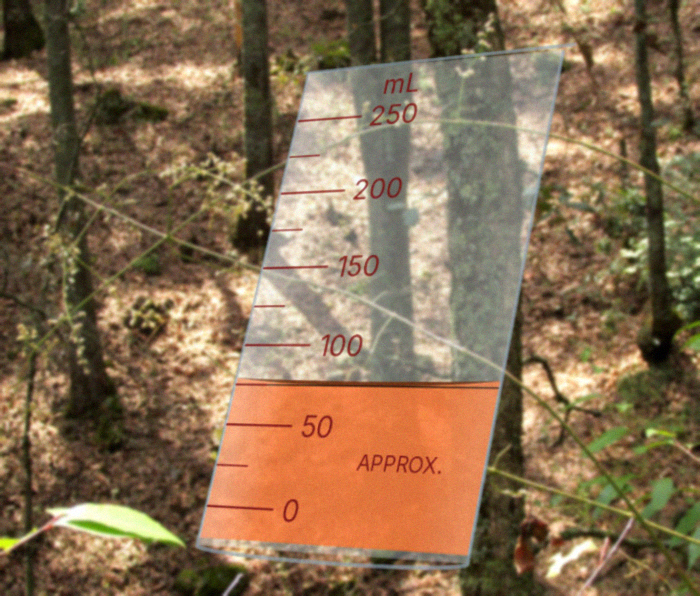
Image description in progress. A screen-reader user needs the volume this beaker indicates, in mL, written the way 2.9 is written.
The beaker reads 75
